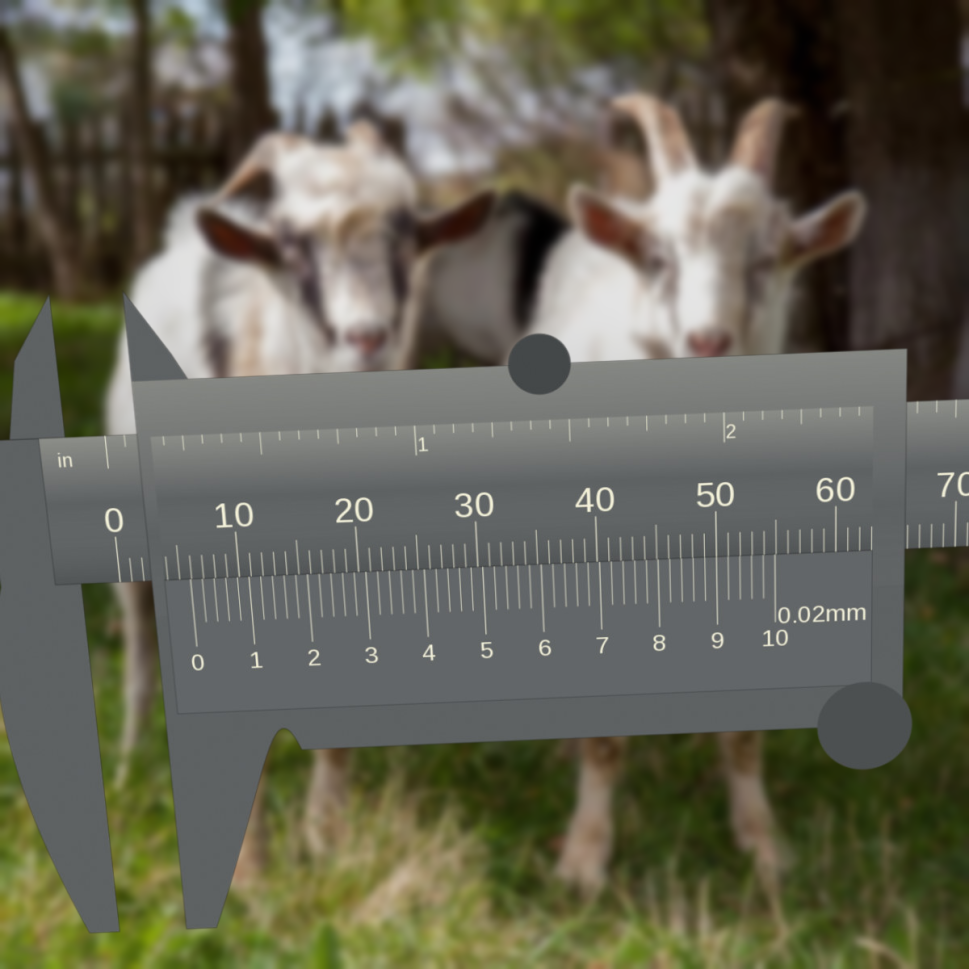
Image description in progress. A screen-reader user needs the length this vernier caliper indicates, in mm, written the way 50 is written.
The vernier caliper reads 5.9
